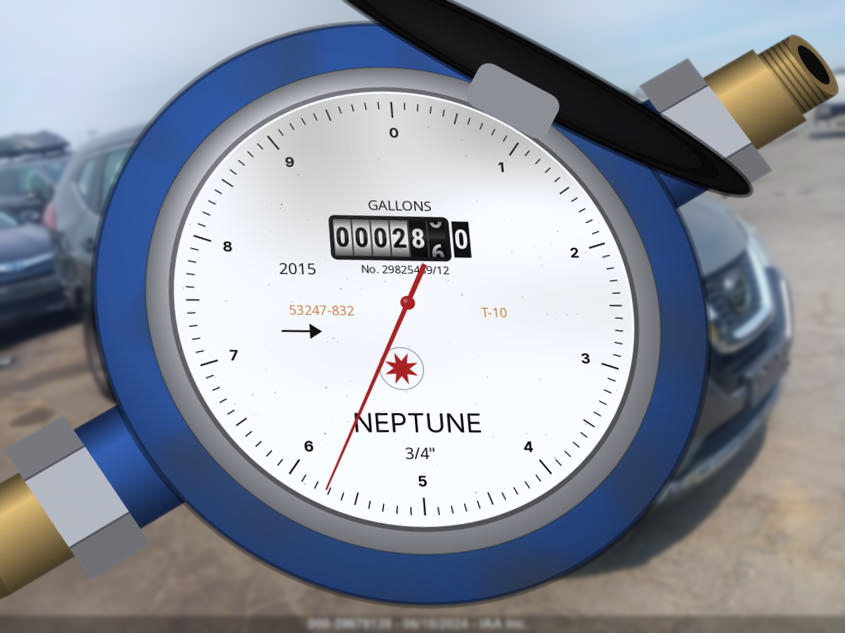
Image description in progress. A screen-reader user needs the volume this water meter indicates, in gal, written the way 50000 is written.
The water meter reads 2855.7
